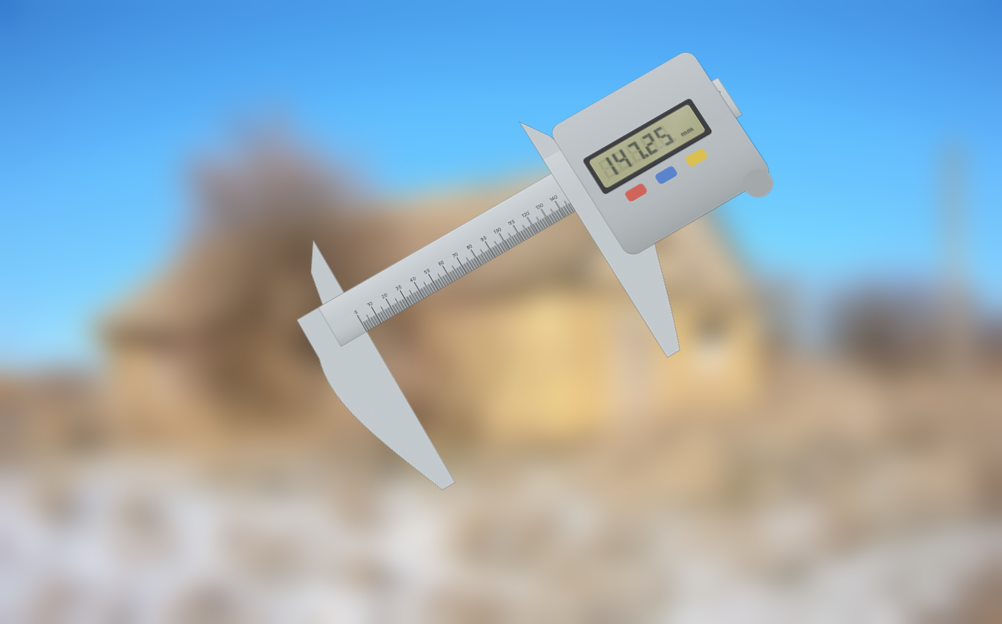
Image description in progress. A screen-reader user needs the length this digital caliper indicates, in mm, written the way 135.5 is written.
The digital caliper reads 147.25
